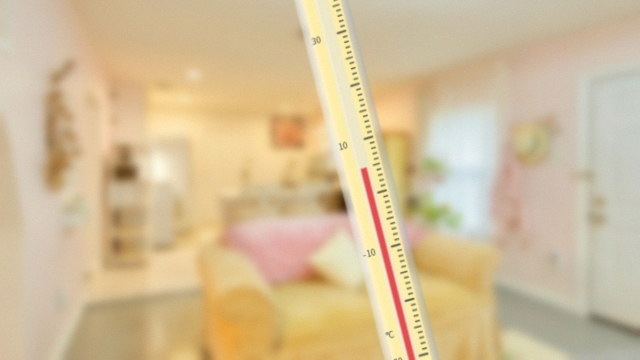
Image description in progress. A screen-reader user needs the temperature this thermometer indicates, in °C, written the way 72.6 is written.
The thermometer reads 5
